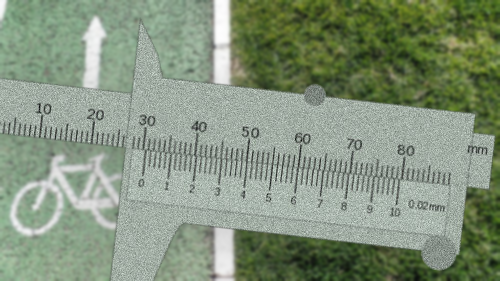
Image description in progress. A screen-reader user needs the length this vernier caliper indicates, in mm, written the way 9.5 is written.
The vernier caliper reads 30.5
